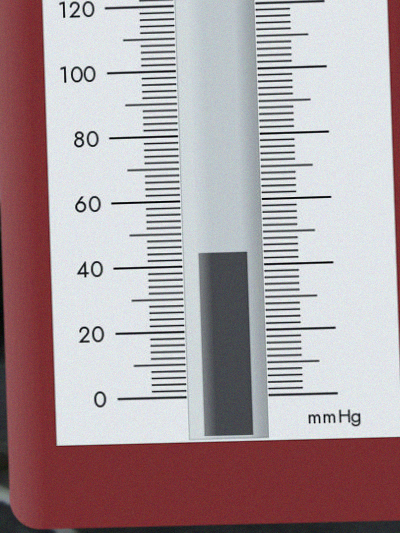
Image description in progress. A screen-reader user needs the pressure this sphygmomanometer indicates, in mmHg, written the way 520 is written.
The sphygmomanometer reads 44
